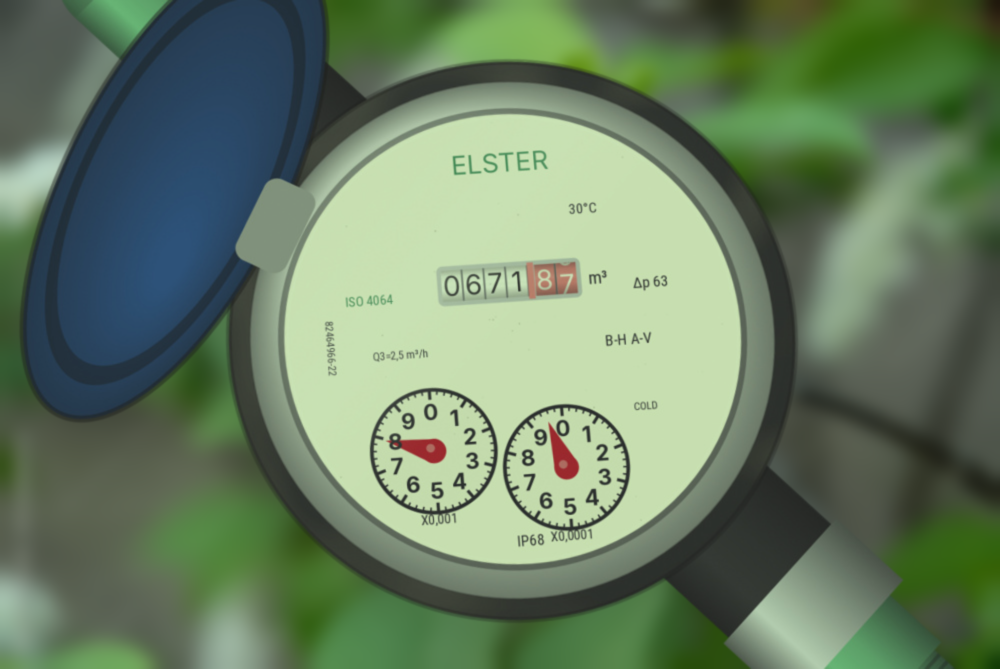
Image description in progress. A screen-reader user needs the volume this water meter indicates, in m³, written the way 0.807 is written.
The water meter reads 671.8679
